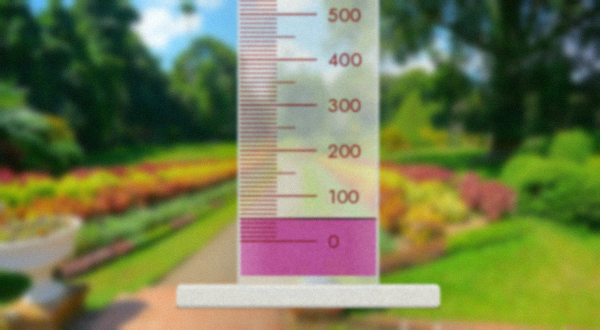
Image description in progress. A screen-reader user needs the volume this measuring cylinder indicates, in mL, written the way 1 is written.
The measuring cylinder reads 50
